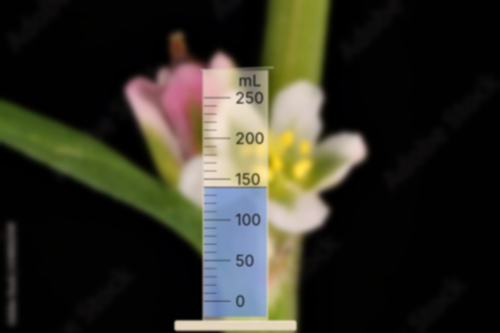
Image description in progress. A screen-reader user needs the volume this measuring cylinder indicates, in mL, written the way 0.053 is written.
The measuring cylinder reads 140
